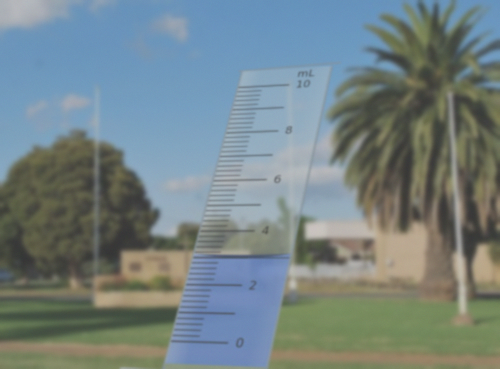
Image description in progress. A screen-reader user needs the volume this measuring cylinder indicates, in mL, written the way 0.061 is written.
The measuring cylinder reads 3
